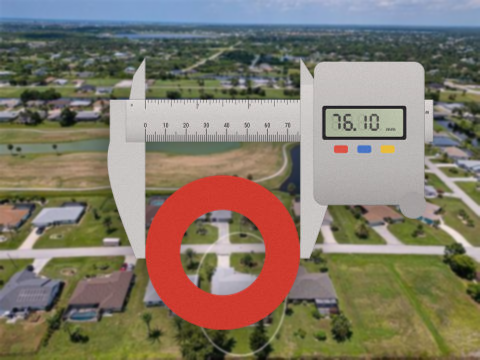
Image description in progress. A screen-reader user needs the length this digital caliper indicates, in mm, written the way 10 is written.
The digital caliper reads 76.10
